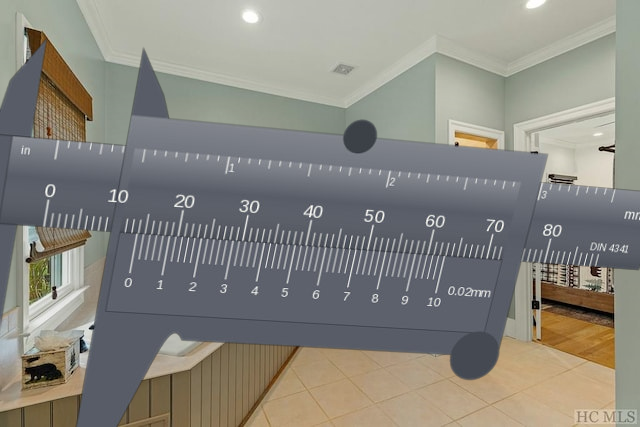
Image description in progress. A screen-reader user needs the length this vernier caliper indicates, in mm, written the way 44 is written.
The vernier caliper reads 13.8
